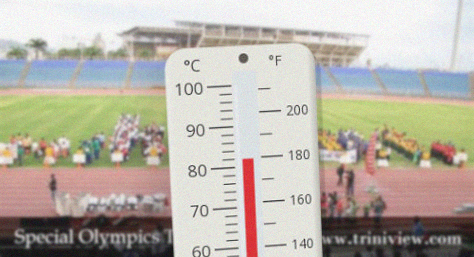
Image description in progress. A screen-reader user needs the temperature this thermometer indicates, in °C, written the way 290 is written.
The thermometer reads 82
